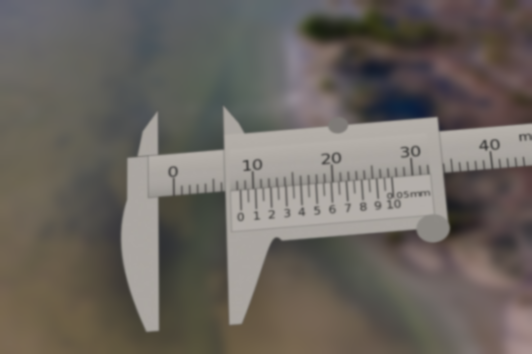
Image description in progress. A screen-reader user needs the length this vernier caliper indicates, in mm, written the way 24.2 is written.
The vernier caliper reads 8.4
